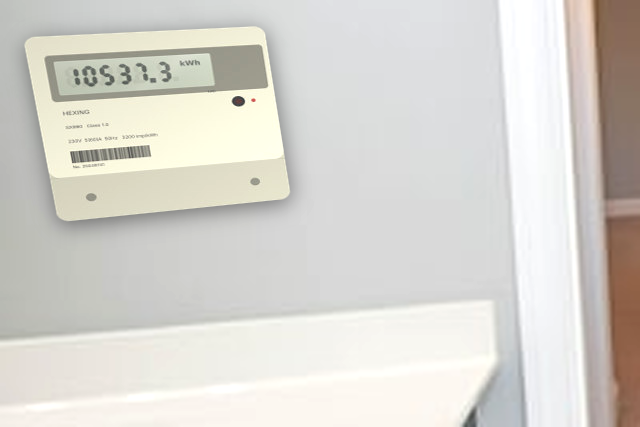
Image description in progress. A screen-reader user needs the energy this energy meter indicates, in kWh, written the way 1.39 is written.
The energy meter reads 10537.3
